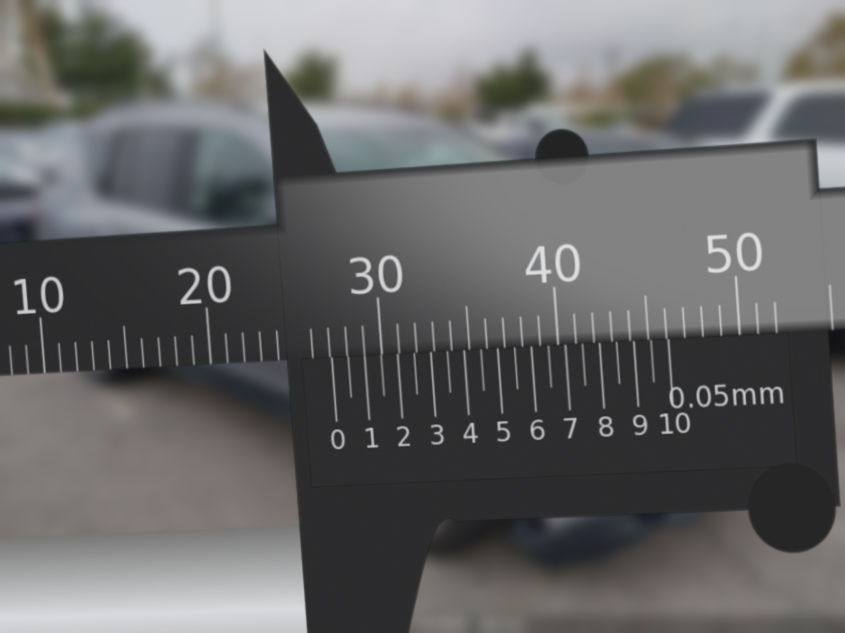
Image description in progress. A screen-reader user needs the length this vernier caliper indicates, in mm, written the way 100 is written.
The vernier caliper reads 27.1
